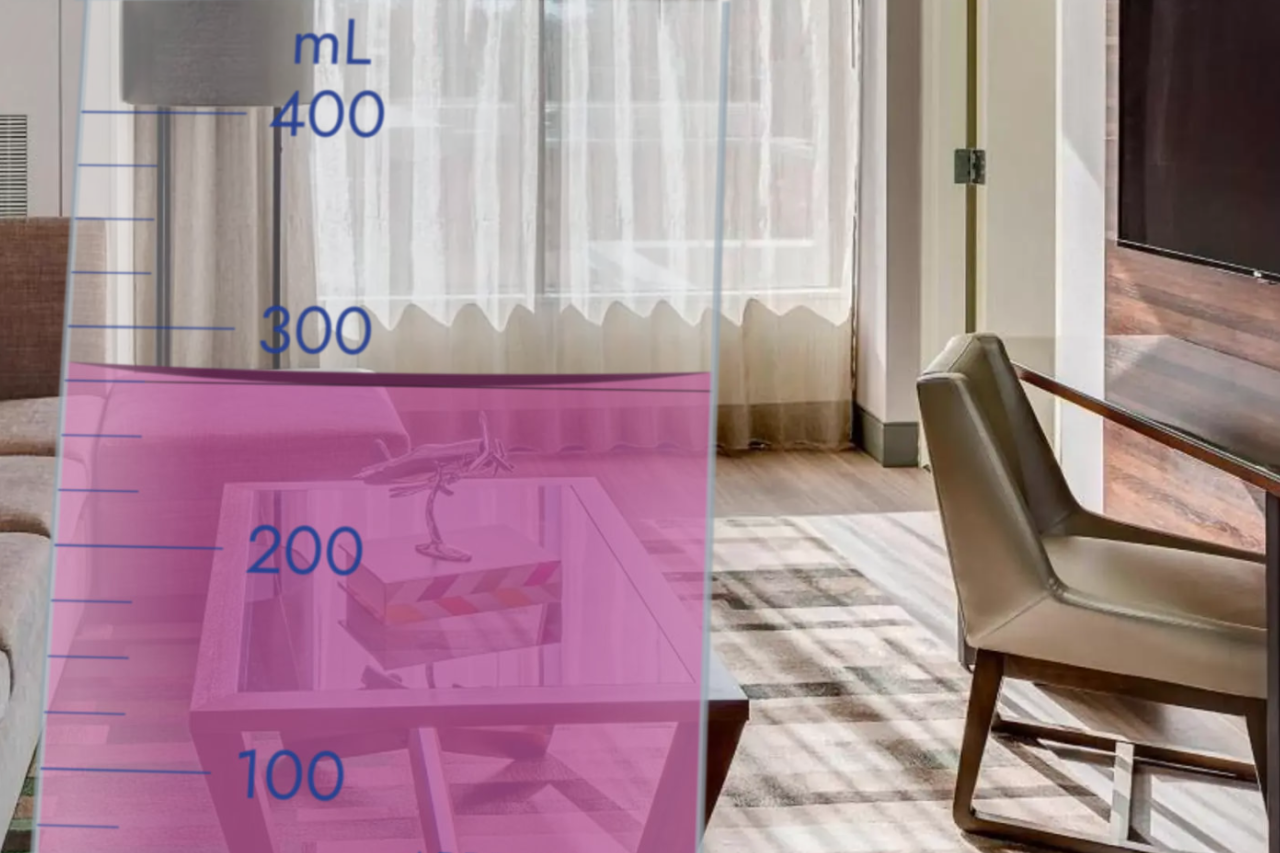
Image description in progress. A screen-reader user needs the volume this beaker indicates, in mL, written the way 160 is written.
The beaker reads 275
